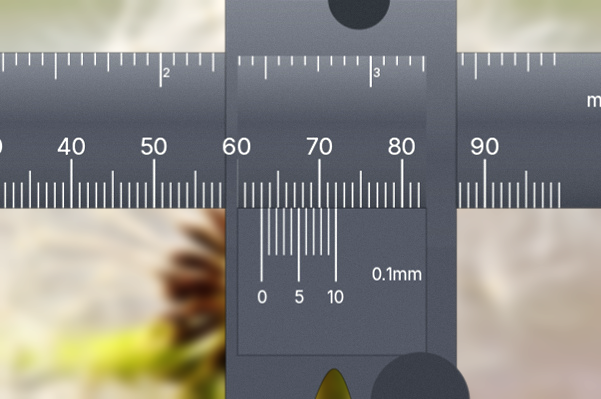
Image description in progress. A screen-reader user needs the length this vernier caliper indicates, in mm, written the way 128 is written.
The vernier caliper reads 63.0
